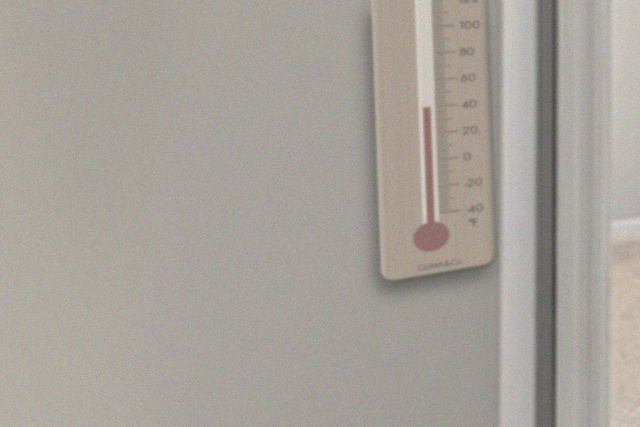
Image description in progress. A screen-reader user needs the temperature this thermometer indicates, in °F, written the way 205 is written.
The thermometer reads 40
